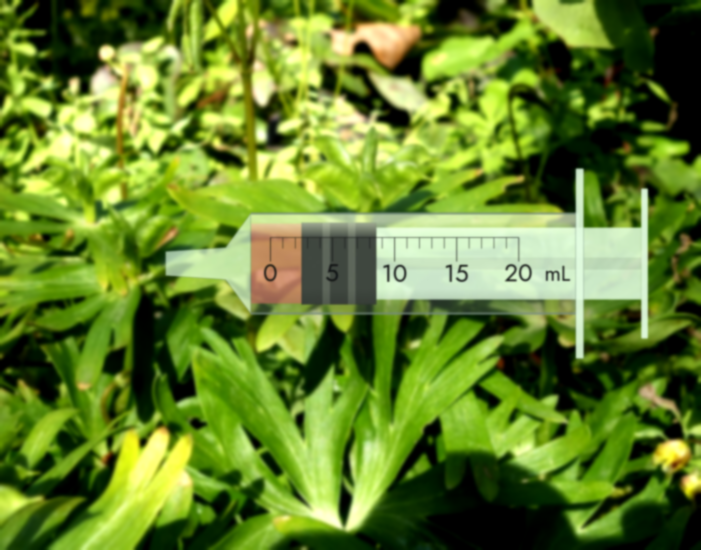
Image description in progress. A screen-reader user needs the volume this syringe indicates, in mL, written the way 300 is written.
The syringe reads 2.5
